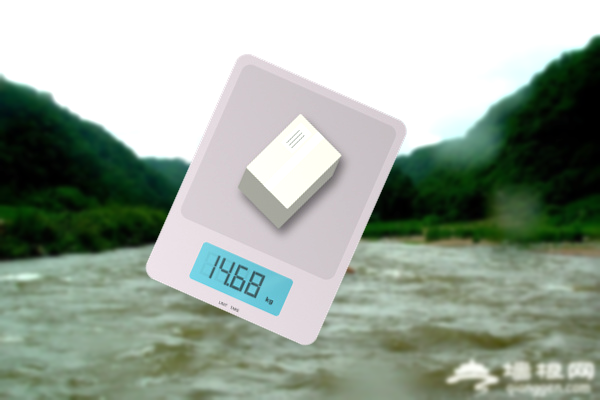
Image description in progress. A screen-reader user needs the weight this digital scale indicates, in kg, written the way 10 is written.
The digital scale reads 14.68
